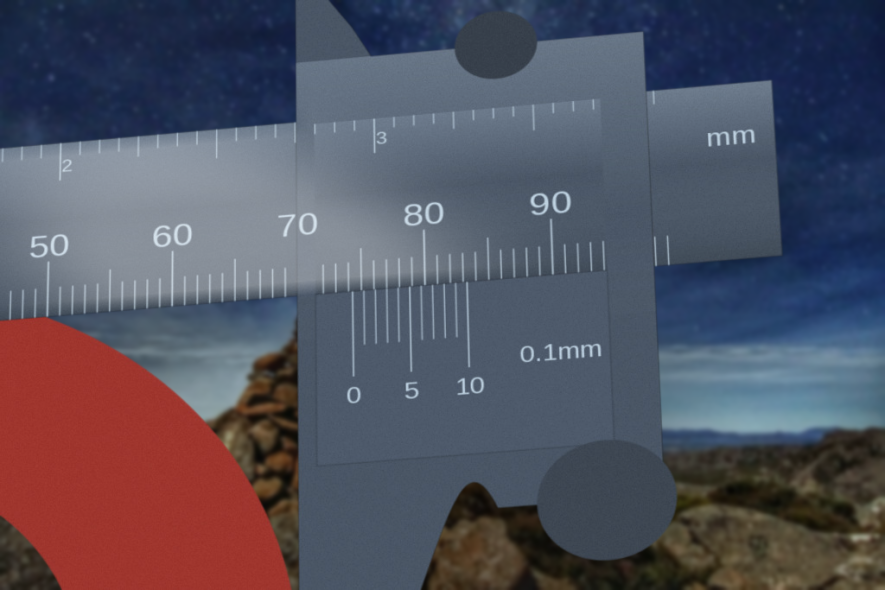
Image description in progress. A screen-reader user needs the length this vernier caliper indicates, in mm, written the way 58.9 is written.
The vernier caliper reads 74.3
